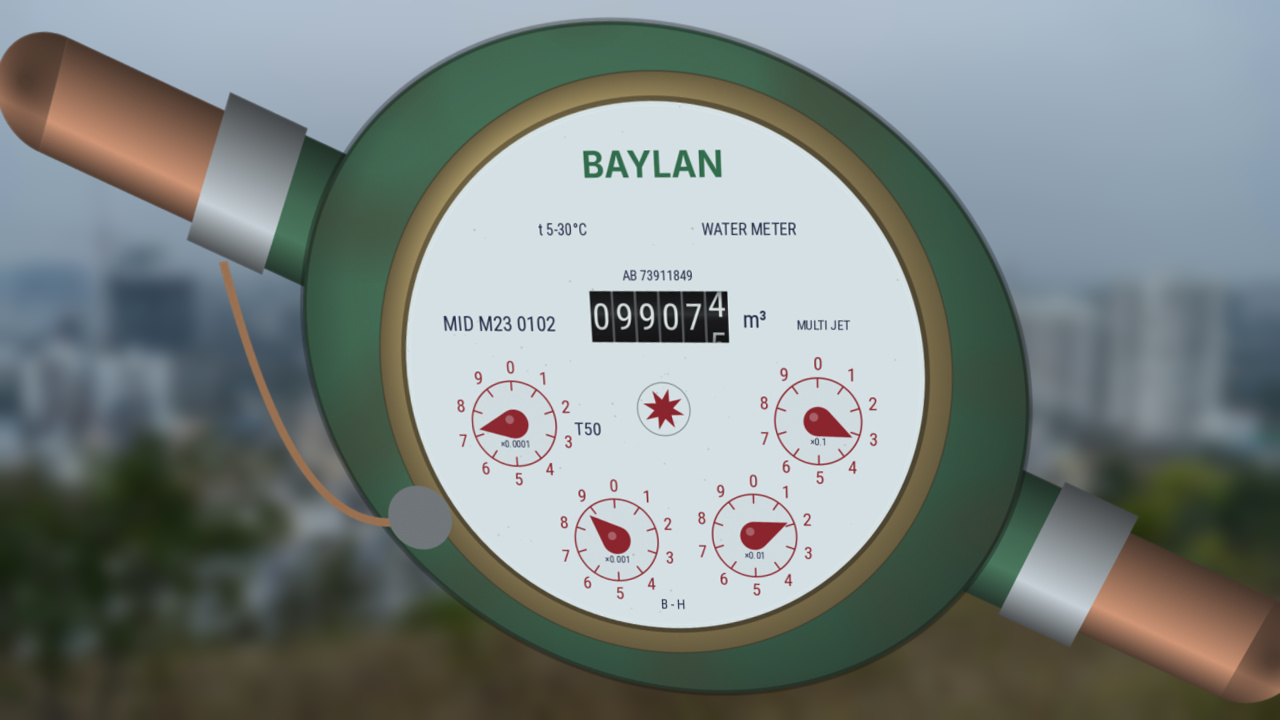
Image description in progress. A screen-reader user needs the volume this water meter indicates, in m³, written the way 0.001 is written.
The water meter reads 99074.3187
